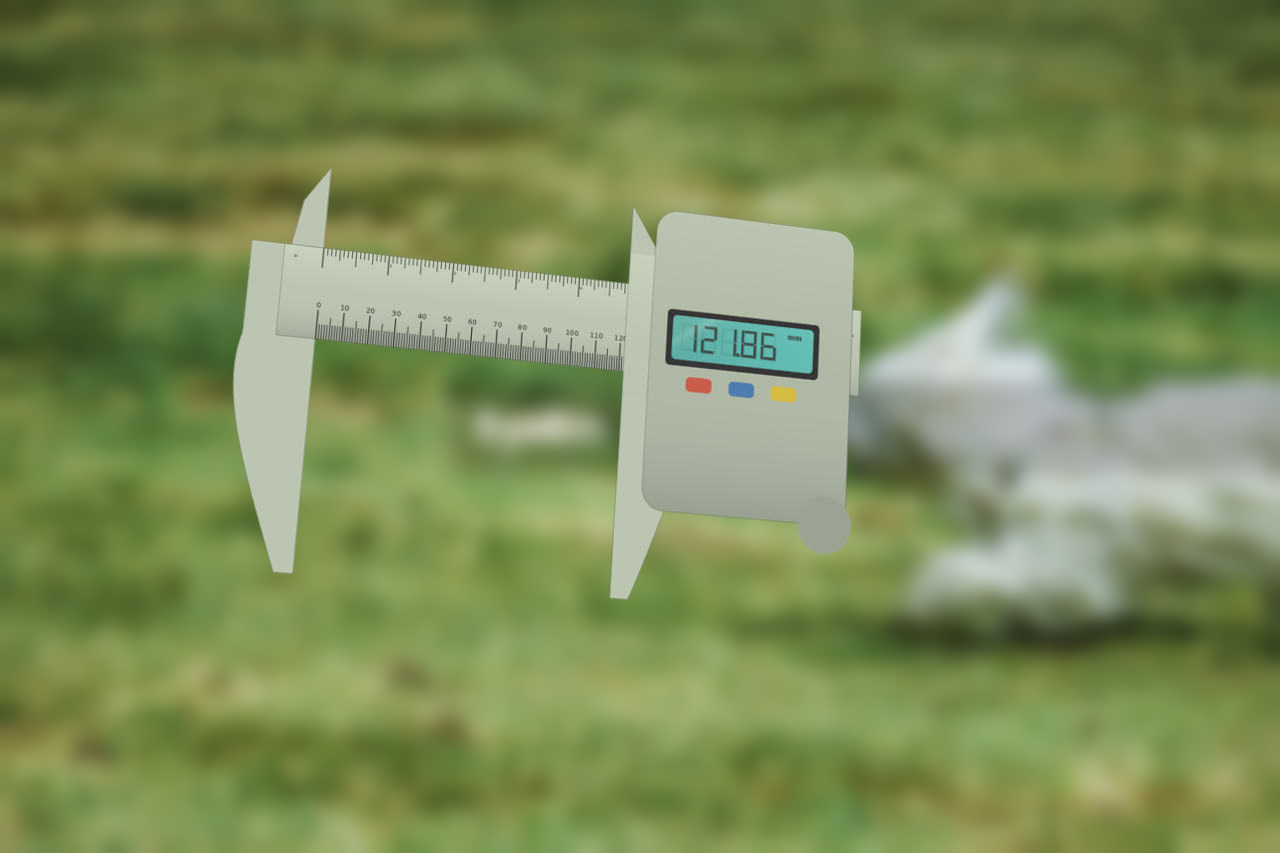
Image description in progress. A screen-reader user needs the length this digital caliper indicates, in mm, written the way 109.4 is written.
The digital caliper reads 121.86
